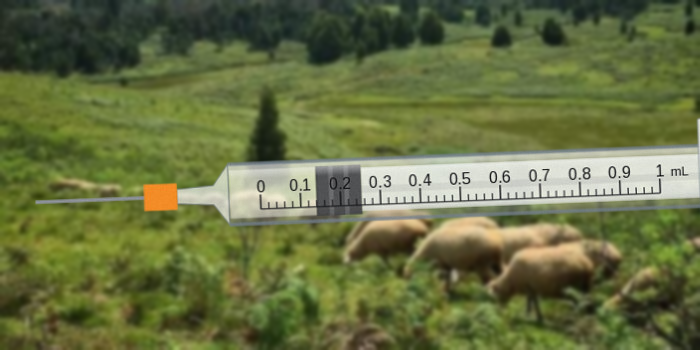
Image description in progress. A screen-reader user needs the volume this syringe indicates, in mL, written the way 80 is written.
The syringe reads 0.14
